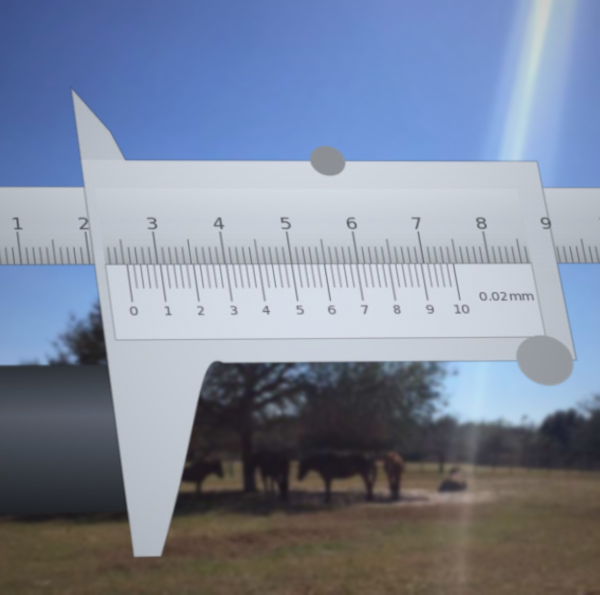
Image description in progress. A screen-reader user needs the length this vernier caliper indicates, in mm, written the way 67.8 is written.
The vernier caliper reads 25.5
